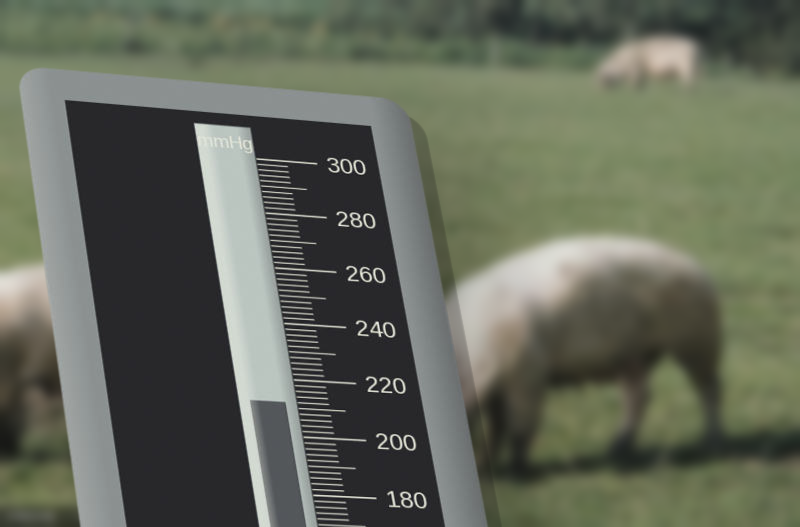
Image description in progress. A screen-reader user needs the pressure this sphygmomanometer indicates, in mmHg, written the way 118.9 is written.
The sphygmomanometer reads 212
